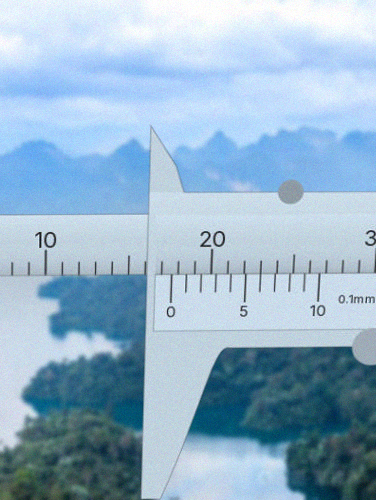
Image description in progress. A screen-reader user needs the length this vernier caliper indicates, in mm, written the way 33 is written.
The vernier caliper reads 17.6
